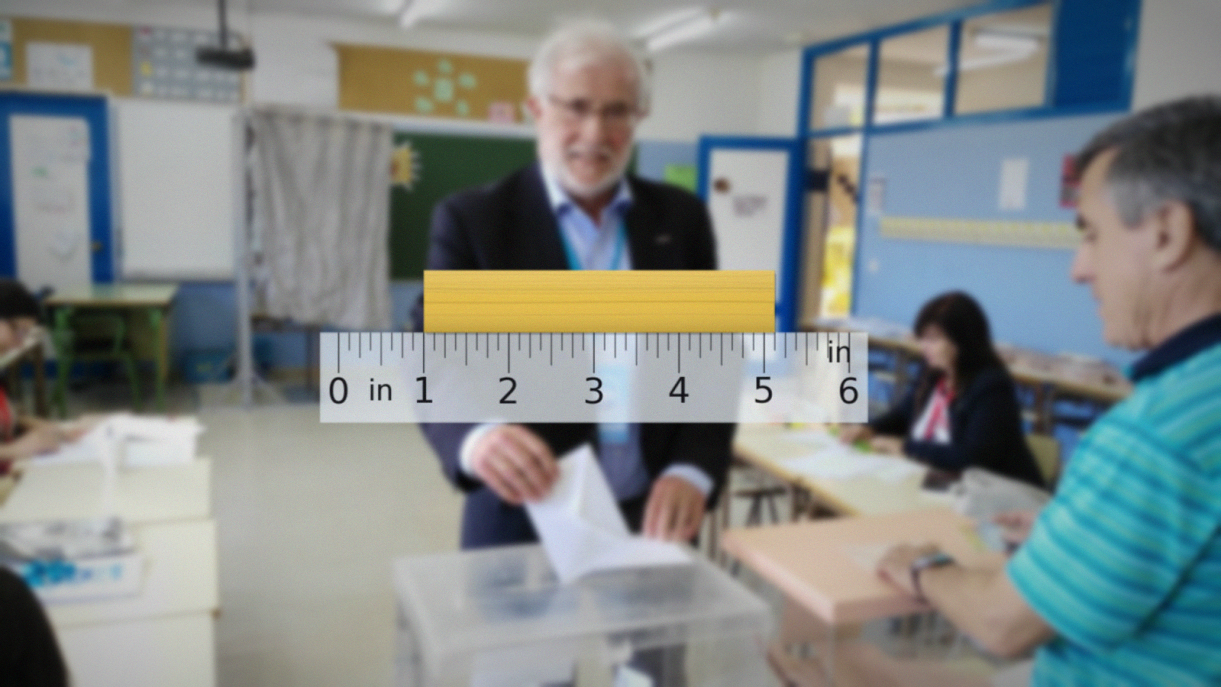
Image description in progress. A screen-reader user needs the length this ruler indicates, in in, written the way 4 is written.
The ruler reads 4.125
